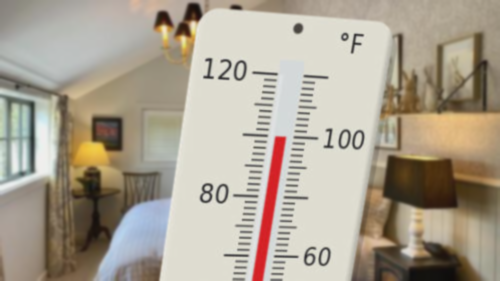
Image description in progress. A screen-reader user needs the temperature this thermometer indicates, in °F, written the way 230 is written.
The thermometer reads 100
